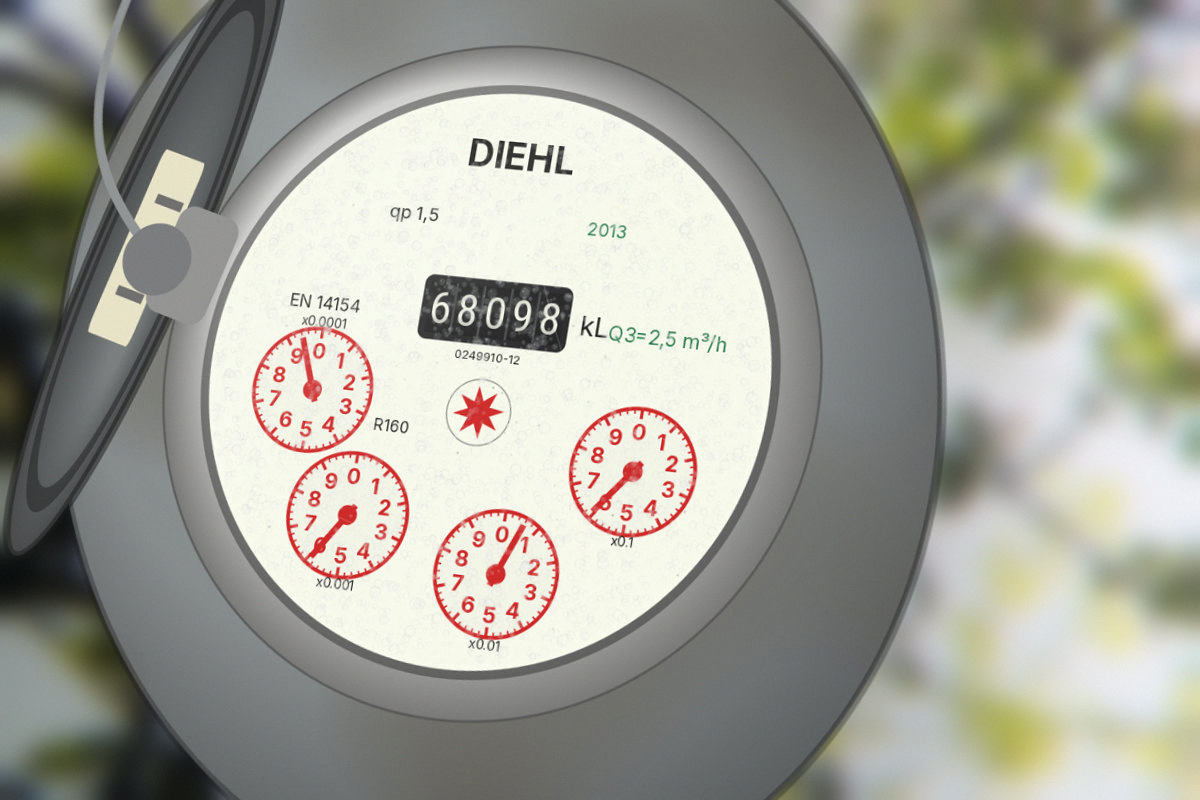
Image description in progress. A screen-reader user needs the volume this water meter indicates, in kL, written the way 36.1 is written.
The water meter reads 68098.6059
